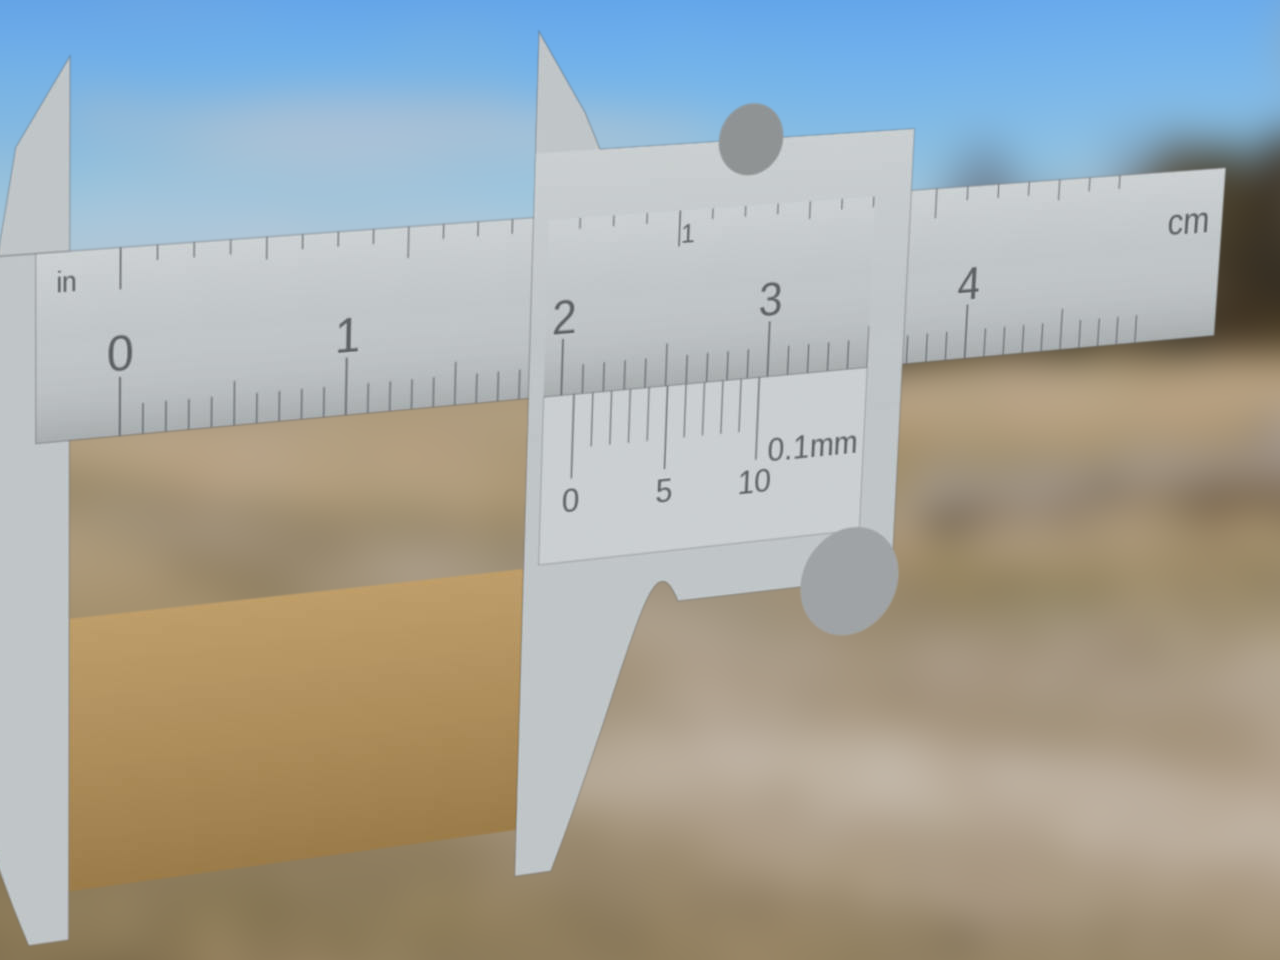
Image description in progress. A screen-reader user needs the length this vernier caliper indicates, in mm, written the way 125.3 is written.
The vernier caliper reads 20.6
